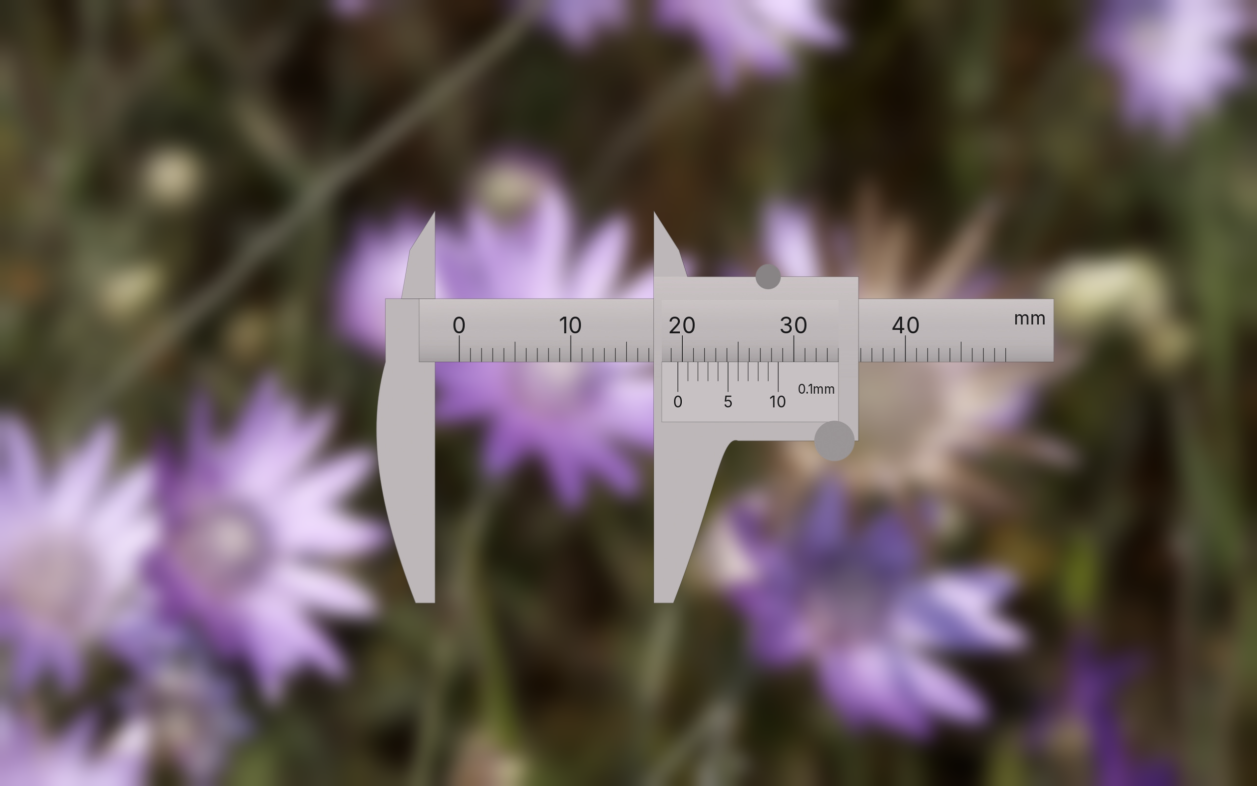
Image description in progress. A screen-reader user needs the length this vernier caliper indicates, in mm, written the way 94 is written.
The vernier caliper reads 19.6
